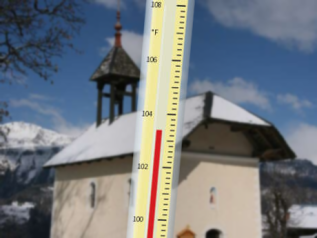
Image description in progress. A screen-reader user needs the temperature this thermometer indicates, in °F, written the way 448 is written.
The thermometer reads 103.4
